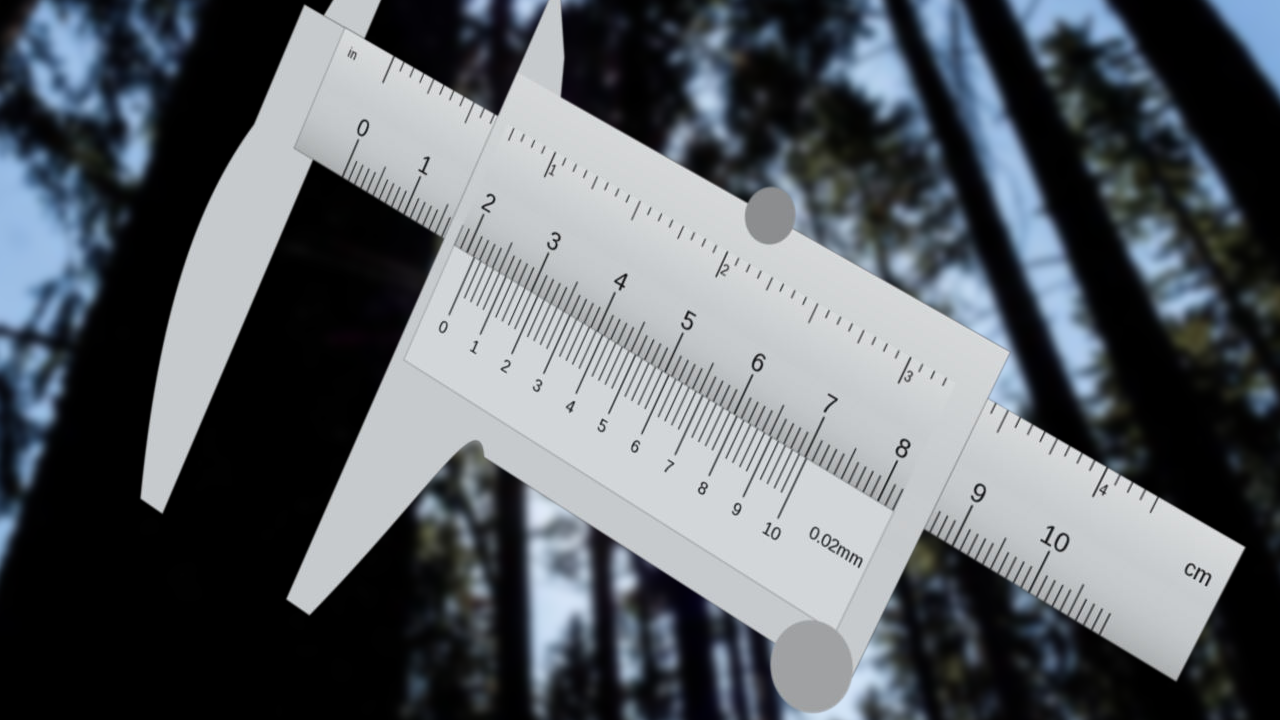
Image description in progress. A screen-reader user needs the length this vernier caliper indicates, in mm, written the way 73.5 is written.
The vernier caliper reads 21.2
